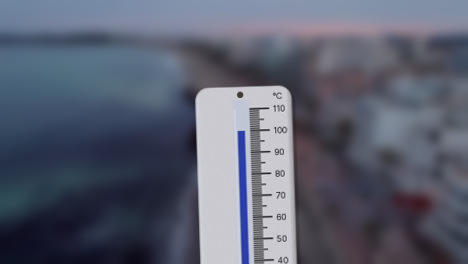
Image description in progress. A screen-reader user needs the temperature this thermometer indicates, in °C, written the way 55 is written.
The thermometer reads 100
